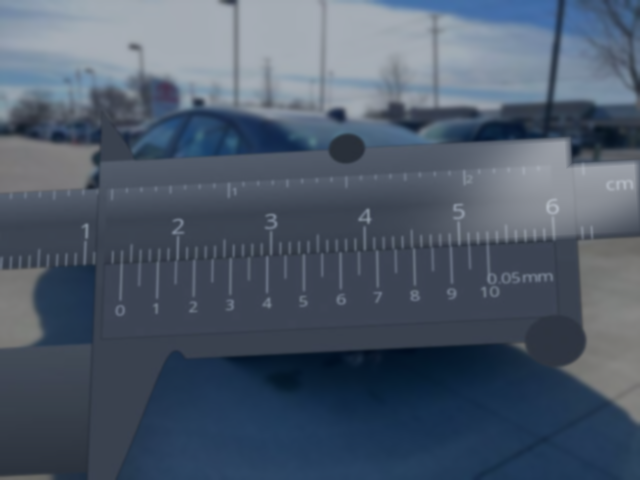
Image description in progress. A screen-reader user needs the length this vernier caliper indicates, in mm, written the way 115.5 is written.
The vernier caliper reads 14.0
